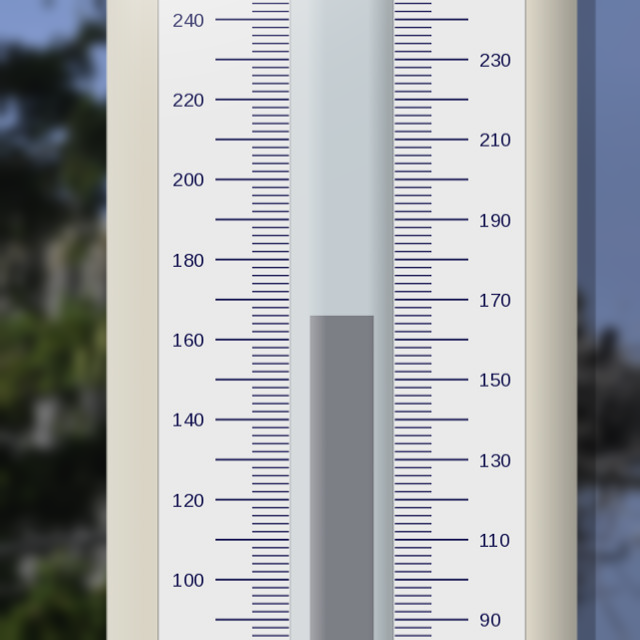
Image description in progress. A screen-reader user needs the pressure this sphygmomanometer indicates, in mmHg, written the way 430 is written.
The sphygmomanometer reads 166
